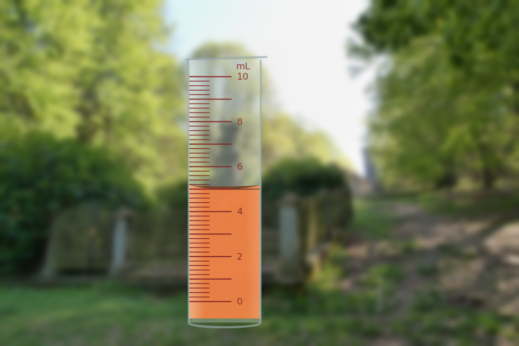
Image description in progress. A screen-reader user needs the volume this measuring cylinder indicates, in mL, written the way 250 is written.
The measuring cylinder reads 5
